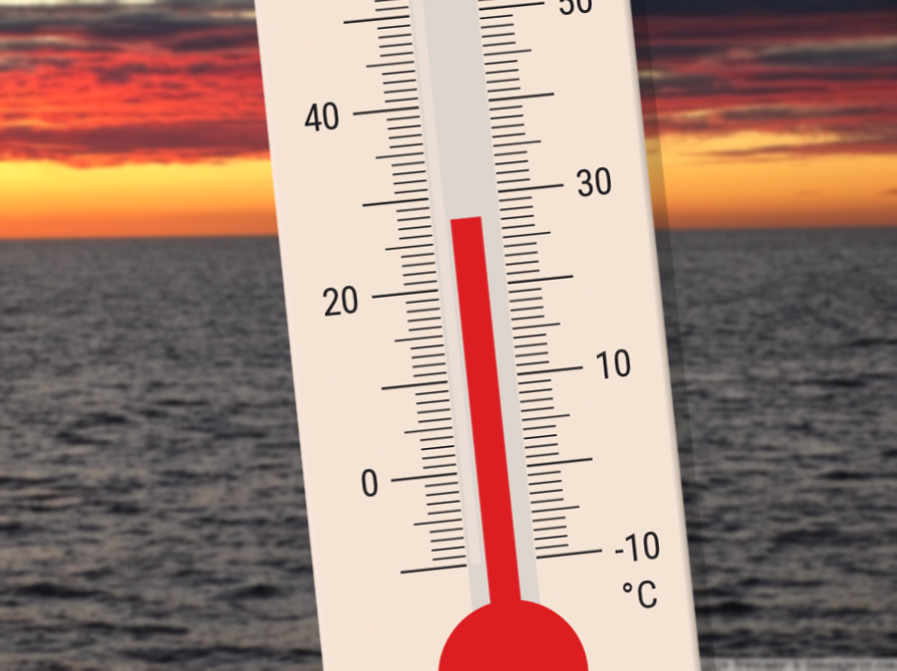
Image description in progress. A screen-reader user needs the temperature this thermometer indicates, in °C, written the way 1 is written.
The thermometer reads 27.5
